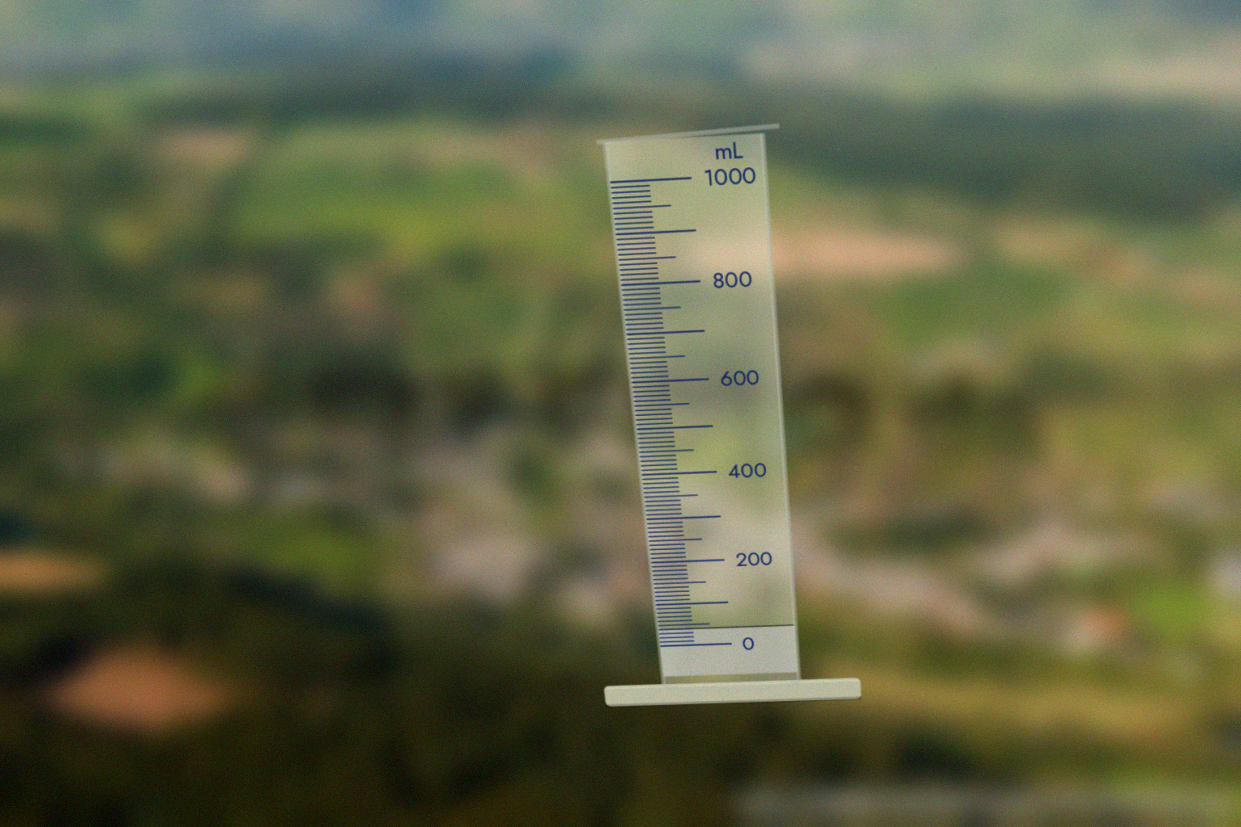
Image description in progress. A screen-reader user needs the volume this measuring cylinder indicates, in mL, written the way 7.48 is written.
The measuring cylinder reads 40
